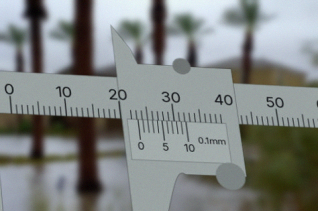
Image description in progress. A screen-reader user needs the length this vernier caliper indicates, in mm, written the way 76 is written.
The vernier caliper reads 23.2
